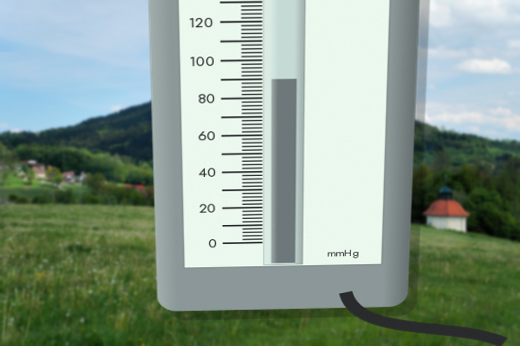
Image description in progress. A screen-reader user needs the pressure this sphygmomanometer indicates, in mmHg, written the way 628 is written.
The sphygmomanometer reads 90
